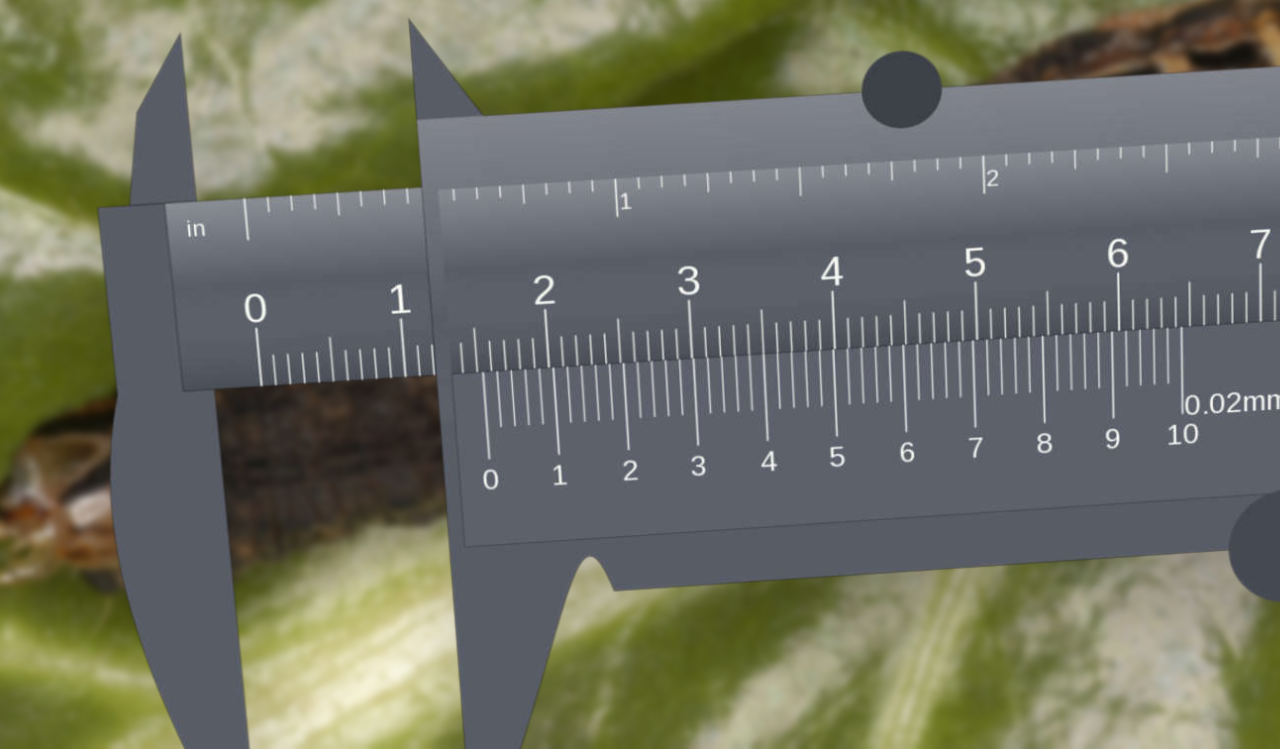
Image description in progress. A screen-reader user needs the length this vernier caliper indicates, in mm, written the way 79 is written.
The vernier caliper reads 15.4
